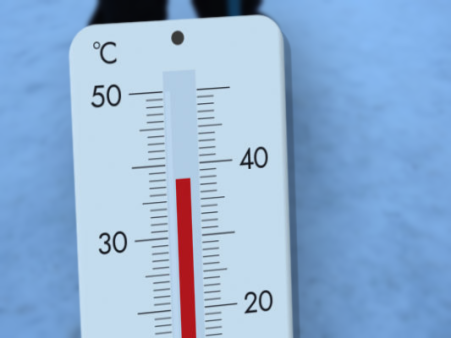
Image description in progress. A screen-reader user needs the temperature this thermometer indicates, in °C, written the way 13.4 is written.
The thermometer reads 38
